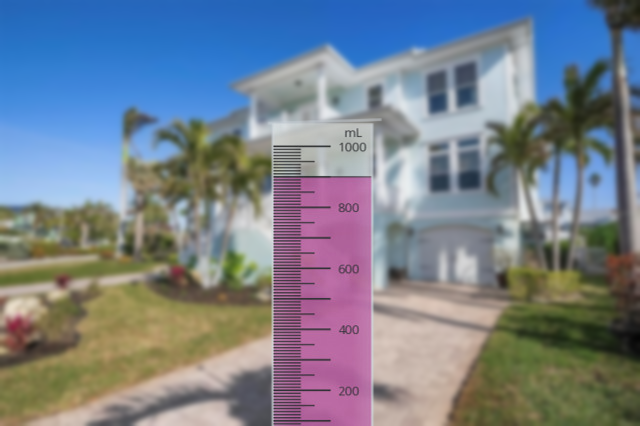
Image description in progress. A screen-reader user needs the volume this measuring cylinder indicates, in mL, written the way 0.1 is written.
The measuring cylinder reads 900
